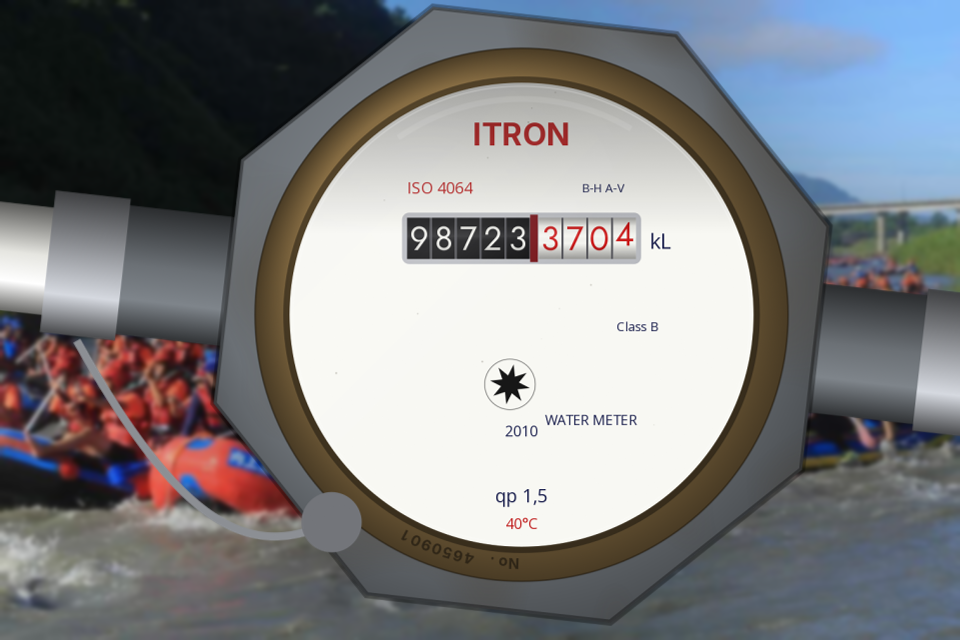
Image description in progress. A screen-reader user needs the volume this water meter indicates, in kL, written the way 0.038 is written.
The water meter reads 98723.3704
